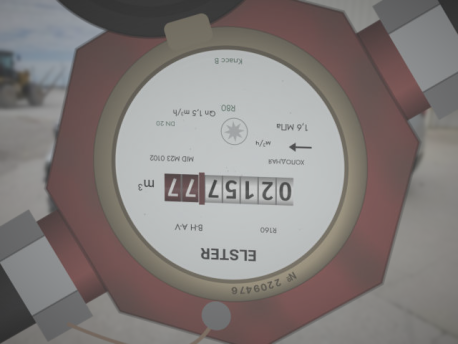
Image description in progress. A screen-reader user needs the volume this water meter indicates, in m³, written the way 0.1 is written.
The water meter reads 2157.77
